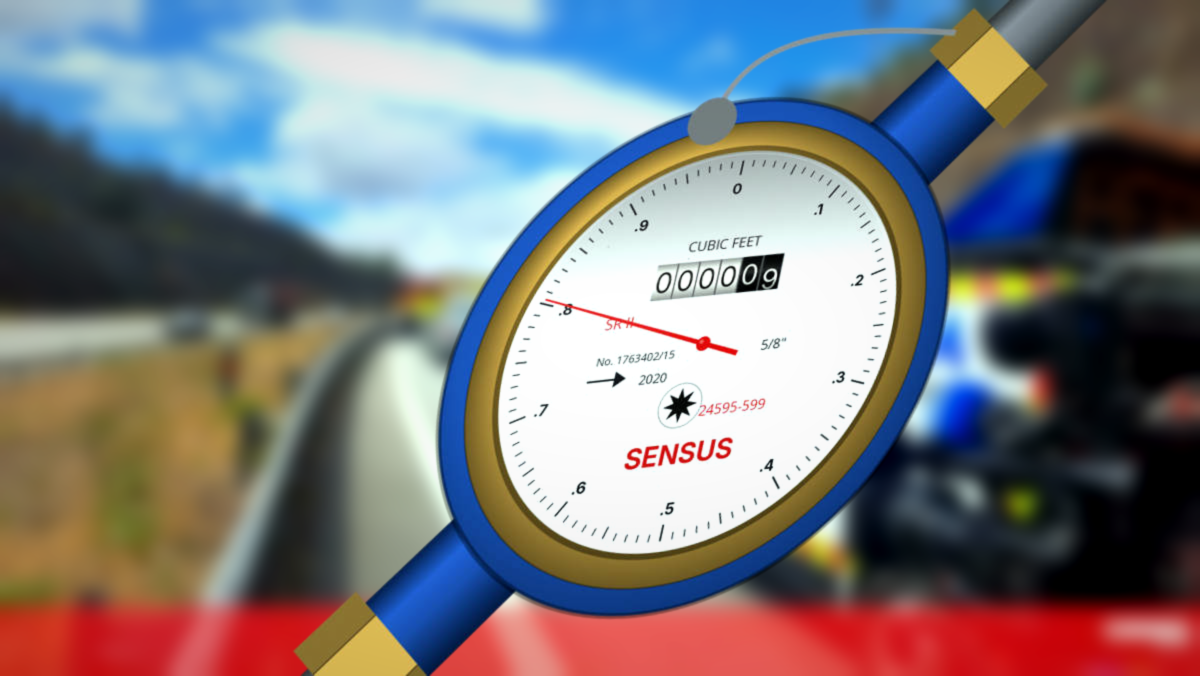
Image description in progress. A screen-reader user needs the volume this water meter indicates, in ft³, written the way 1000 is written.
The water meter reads 8.80
